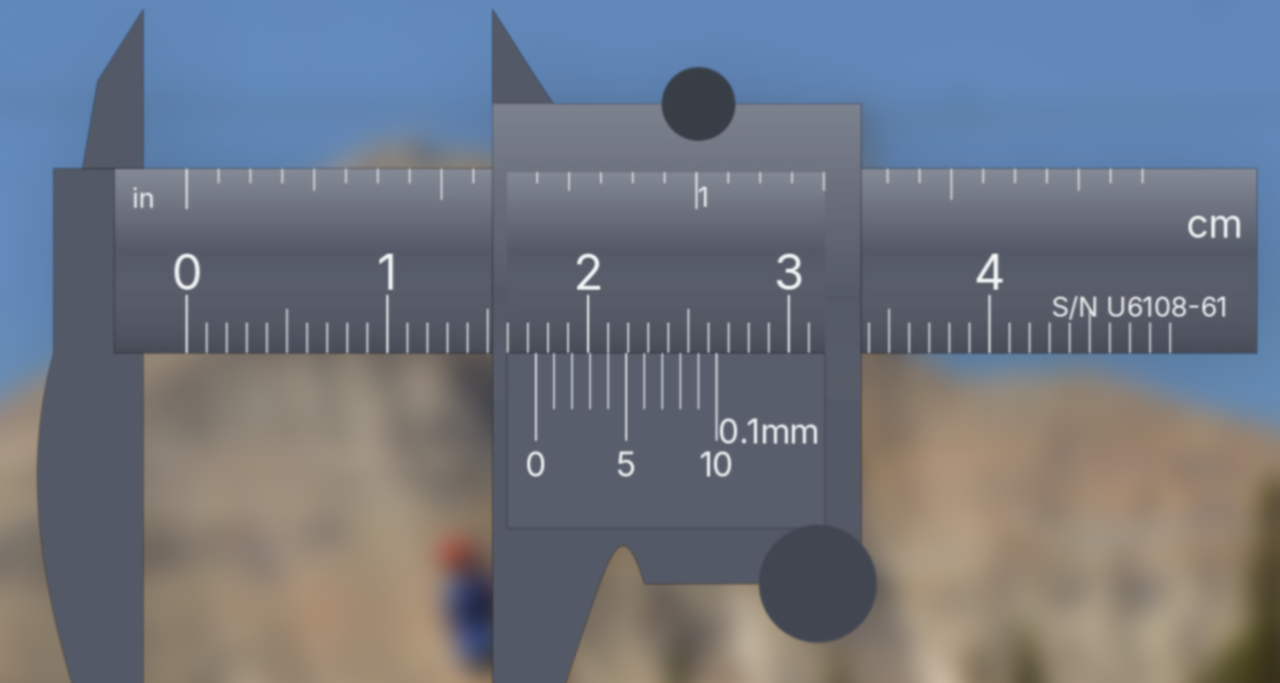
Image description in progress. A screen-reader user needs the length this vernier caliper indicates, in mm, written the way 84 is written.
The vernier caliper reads 17.4
